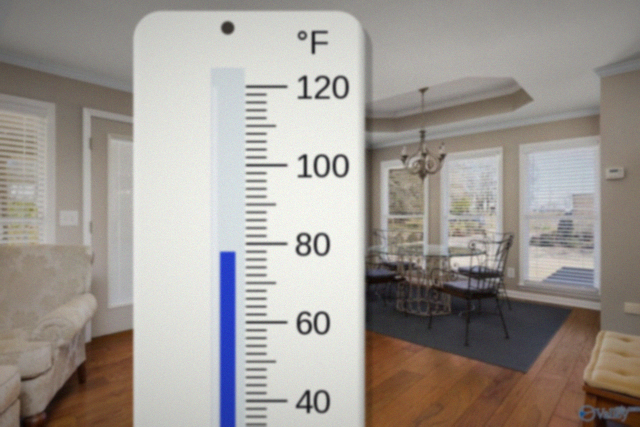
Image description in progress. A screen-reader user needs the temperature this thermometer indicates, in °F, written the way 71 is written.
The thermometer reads 78
